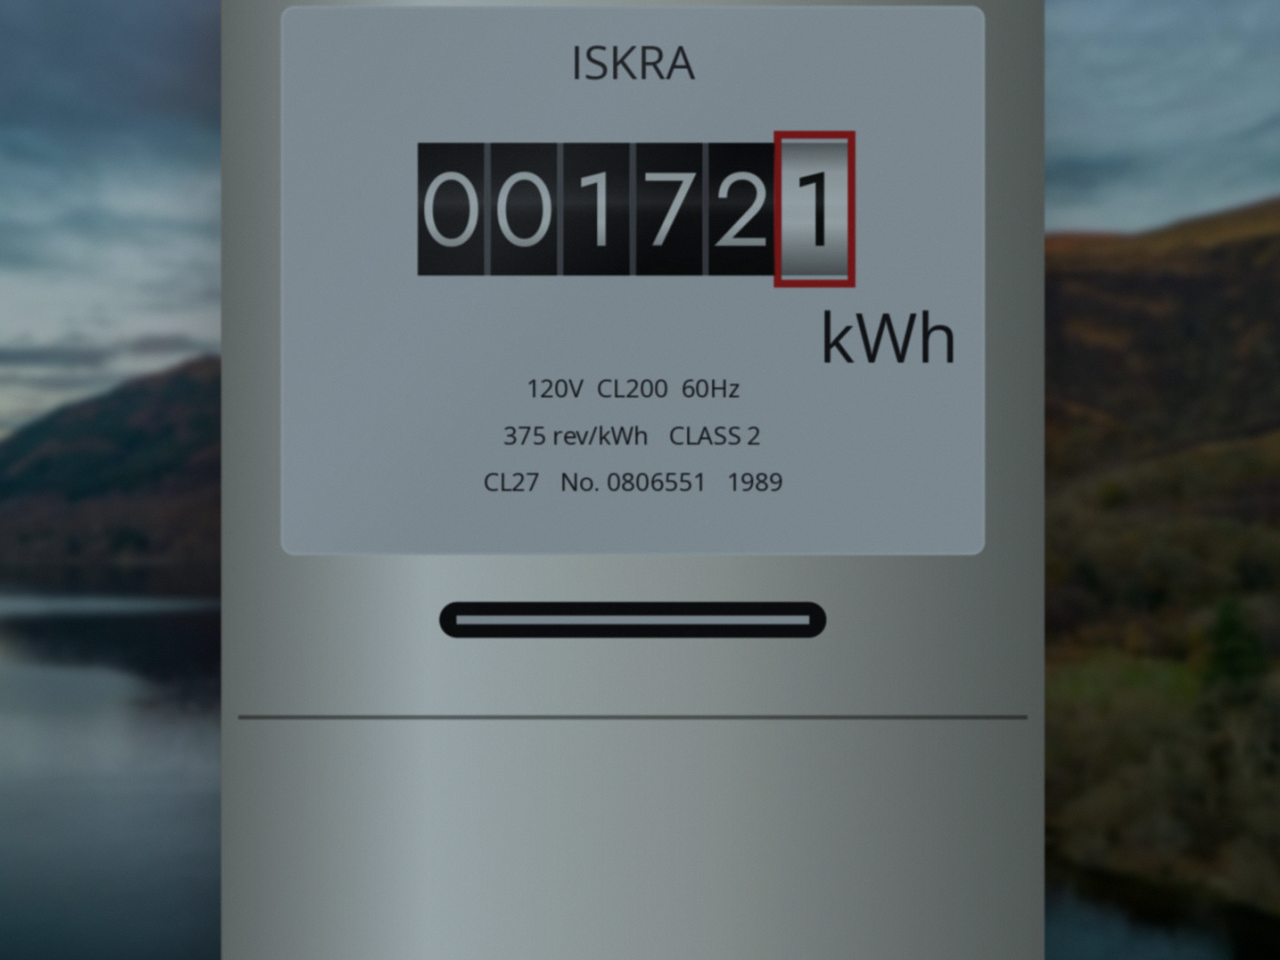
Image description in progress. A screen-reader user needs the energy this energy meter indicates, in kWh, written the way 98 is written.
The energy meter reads 172.1
